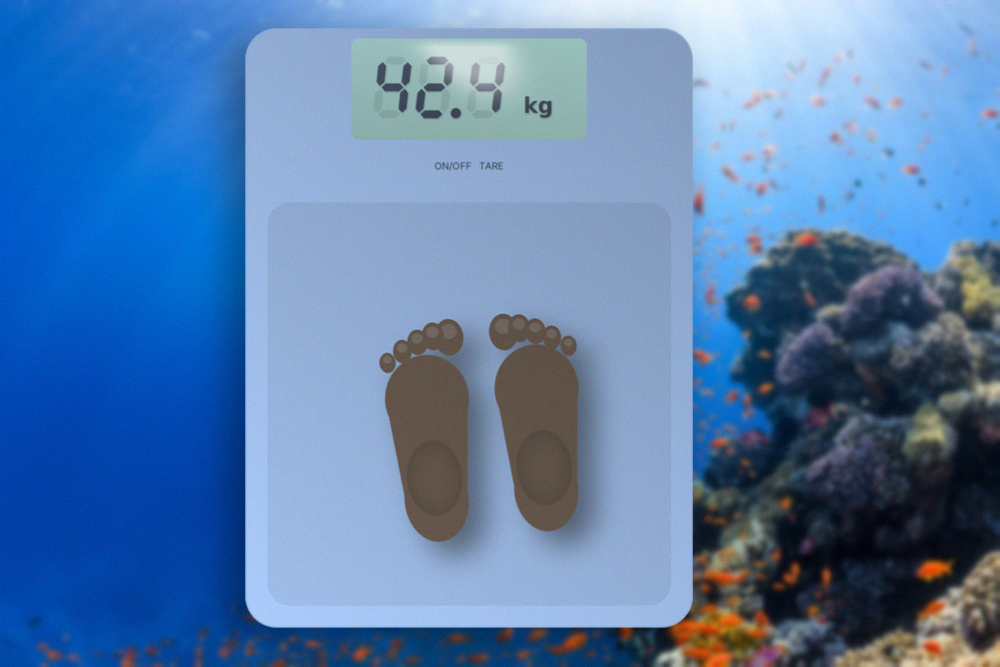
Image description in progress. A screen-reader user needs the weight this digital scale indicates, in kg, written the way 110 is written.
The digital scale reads 42.4
